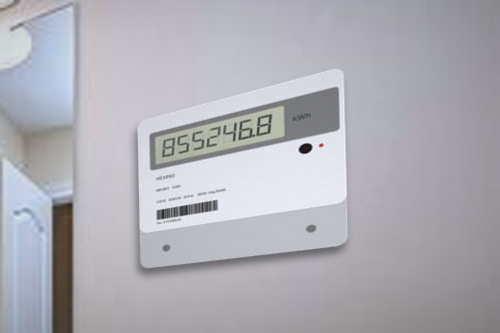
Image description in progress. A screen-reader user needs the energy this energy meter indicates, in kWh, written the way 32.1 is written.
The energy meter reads 855246.8
